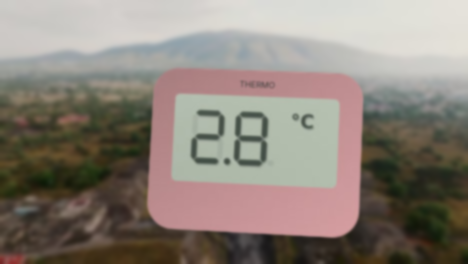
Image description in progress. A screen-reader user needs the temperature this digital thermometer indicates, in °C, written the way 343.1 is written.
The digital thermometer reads 2.8
